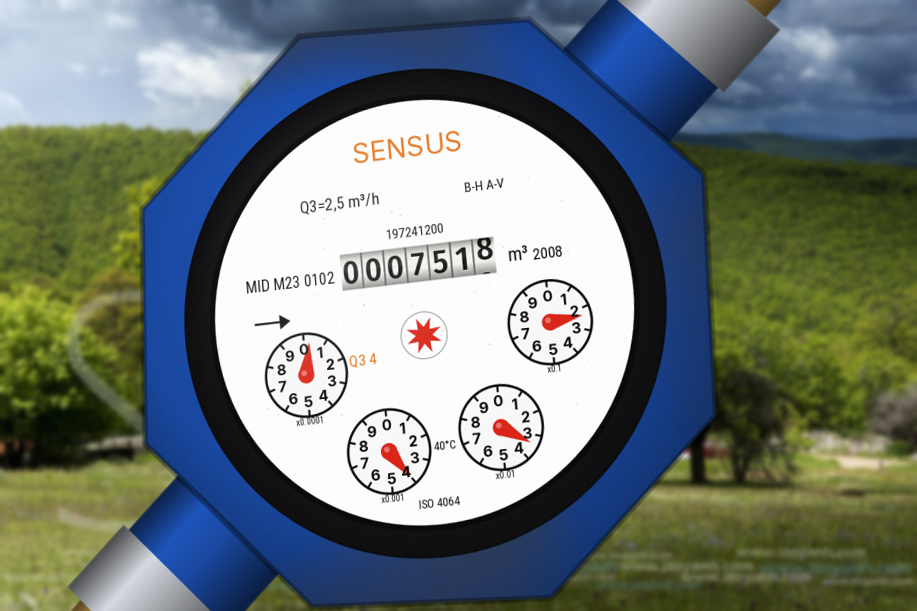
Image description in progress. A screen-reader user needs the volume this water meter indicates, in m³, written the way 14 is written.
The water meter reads 7518.2340
